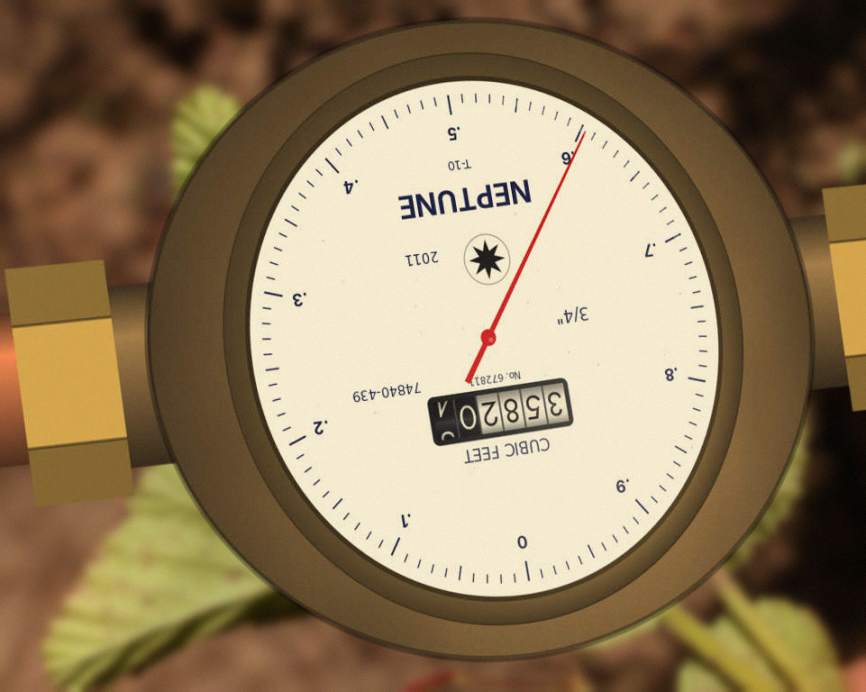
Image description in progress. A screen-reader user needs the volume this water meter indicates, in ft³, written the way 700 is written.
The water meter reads 358203.60
